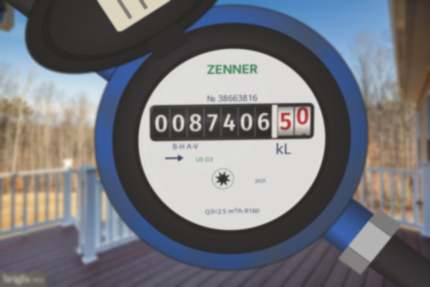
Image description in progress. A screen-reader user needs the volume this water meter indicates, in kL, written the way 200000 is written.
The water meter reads 87406.50
